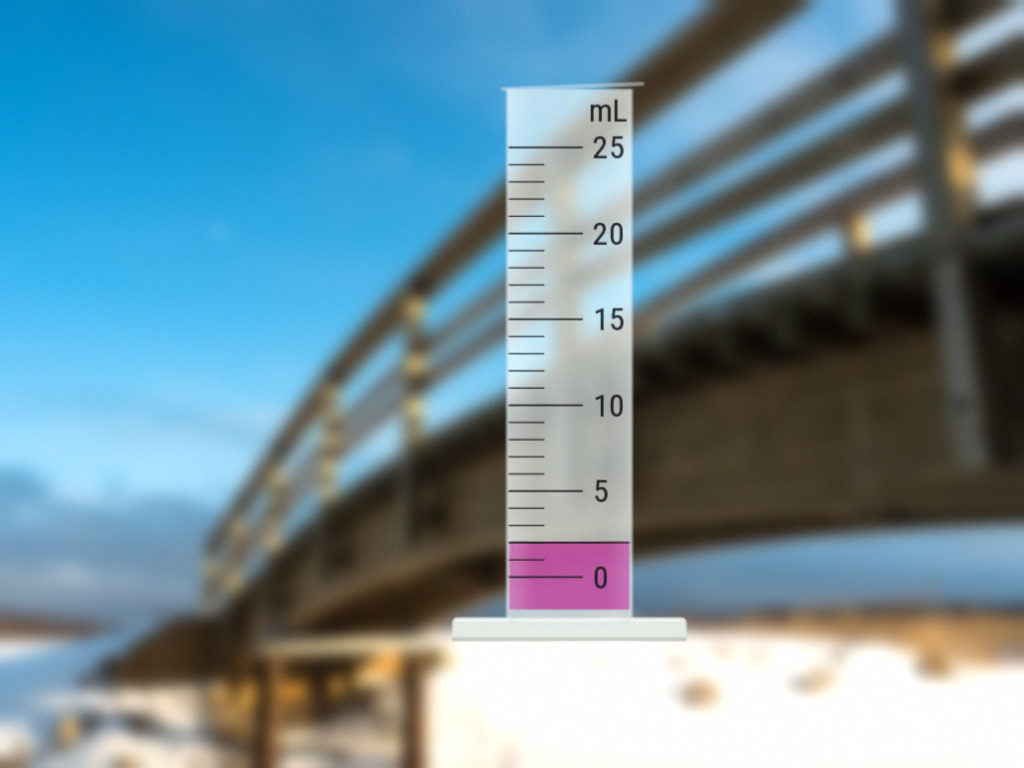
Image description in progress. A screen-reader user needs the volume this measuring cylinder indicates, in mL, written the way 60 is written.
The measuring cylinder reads 2
